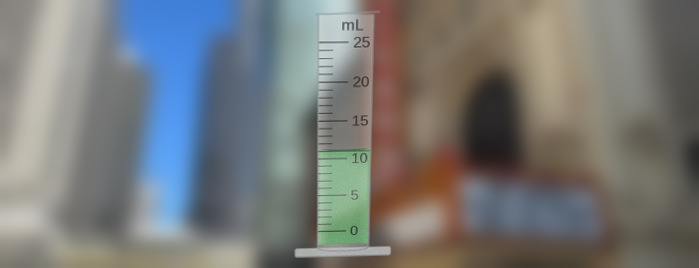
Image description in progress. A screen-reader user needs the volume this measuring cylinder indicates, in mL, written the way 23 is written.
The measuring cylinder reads 11
